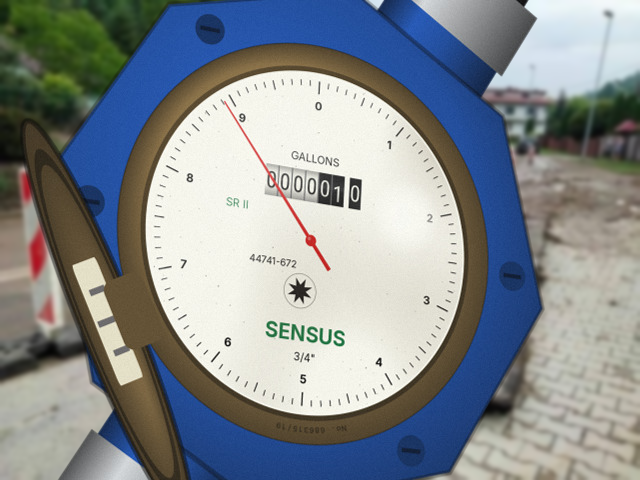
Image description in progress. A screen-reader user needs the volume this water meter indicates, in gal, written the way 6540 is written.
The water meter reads 8.9
